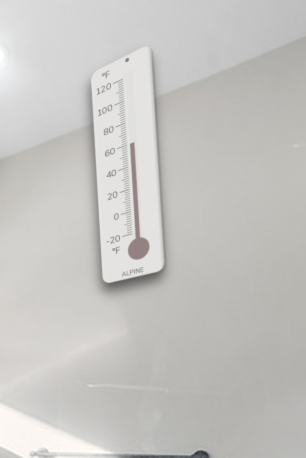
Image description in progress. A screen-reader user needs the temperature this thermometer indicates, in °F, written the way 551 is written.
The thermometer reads 60
